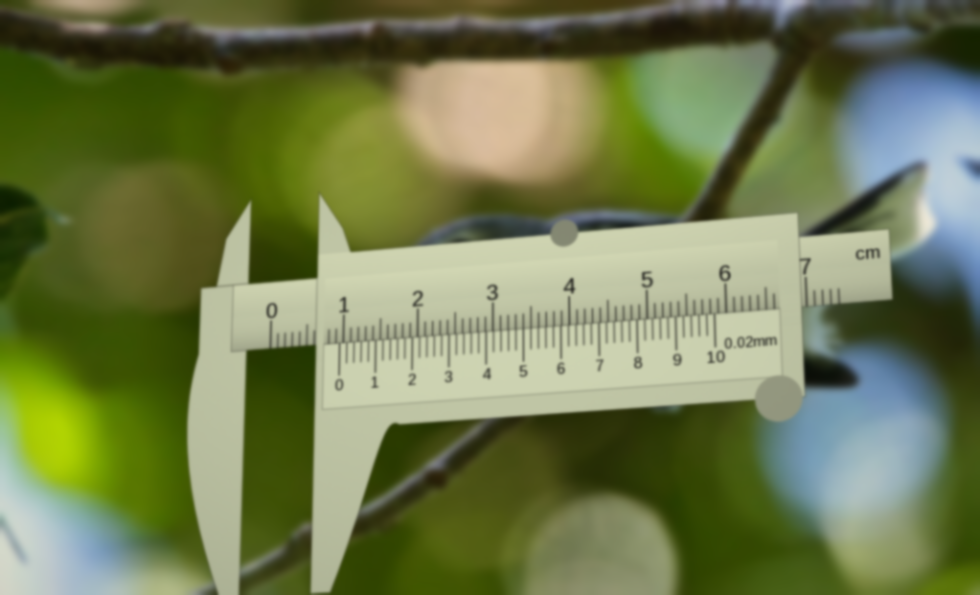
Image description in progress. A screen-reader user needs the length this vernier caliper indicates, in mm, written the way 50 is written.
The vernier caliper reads 9.5
